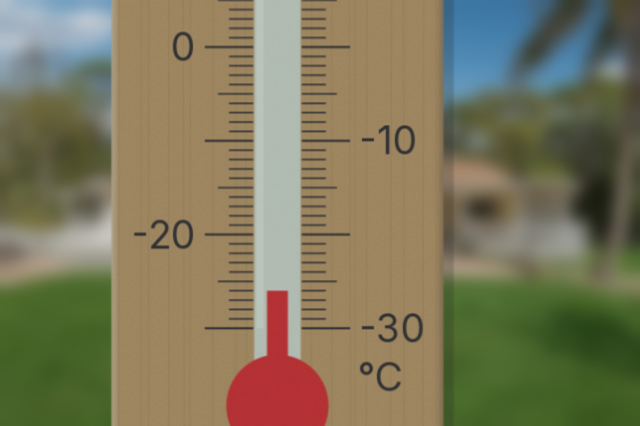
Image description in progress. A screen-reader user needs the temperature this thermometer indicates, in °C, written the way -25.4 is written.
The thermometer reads -26
